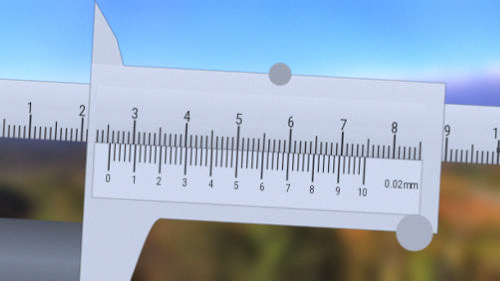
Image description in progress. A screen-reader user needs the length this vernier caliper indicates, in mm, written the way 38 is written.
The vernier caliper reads 25.5
